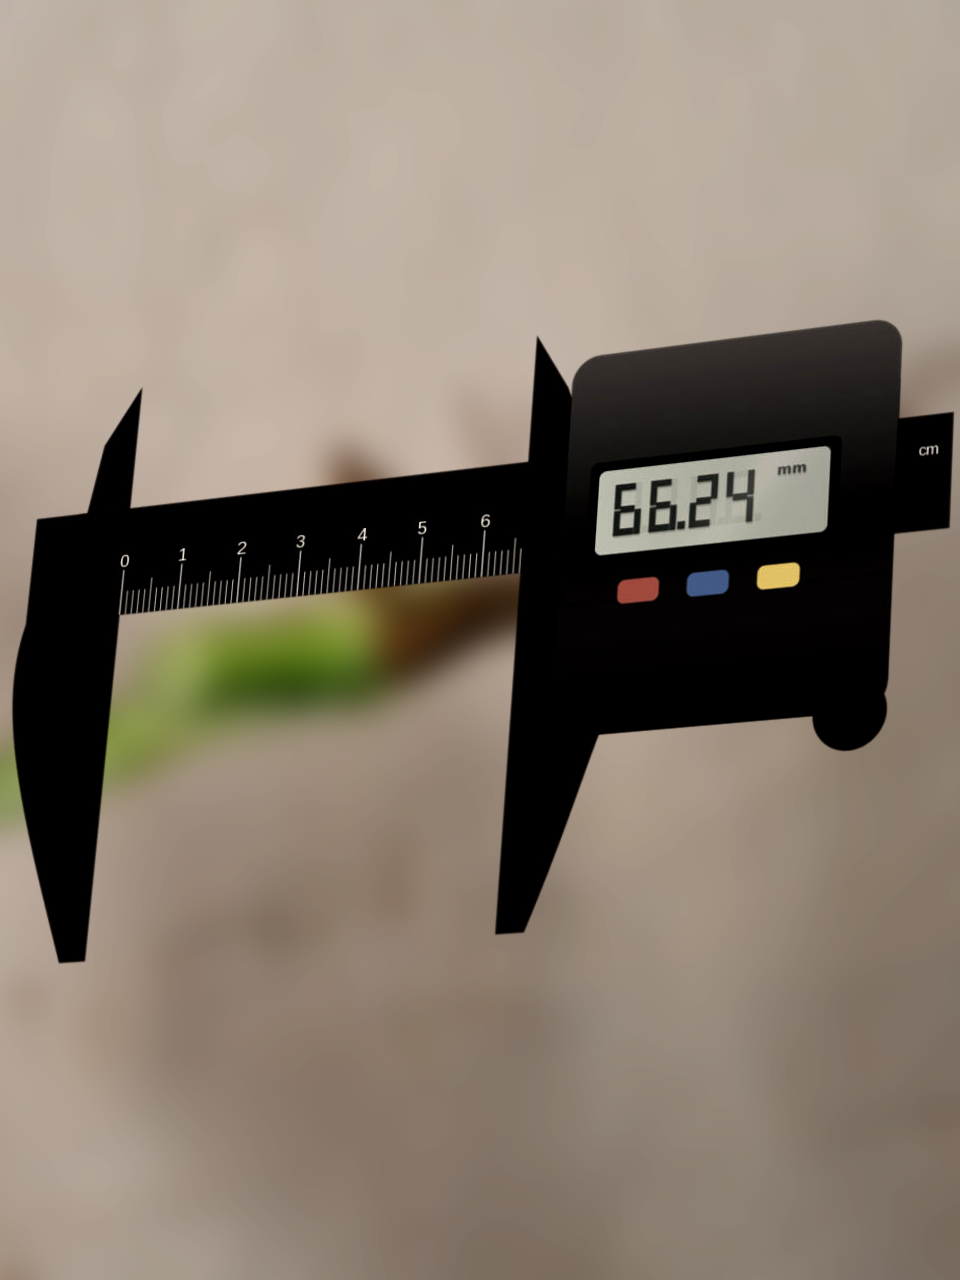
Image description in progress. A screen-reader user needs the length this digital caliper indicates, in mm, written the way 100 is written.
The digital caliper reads 66.24
